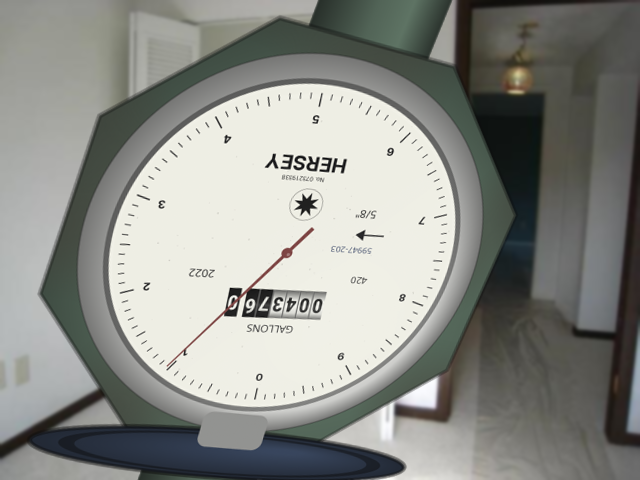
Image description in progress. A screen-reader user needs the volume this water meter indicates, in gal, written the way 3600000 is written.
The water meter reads 43761.0
